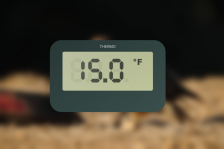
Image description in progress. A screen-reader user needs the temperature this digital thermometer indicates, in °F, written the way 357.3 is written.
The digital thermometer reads 15.0
